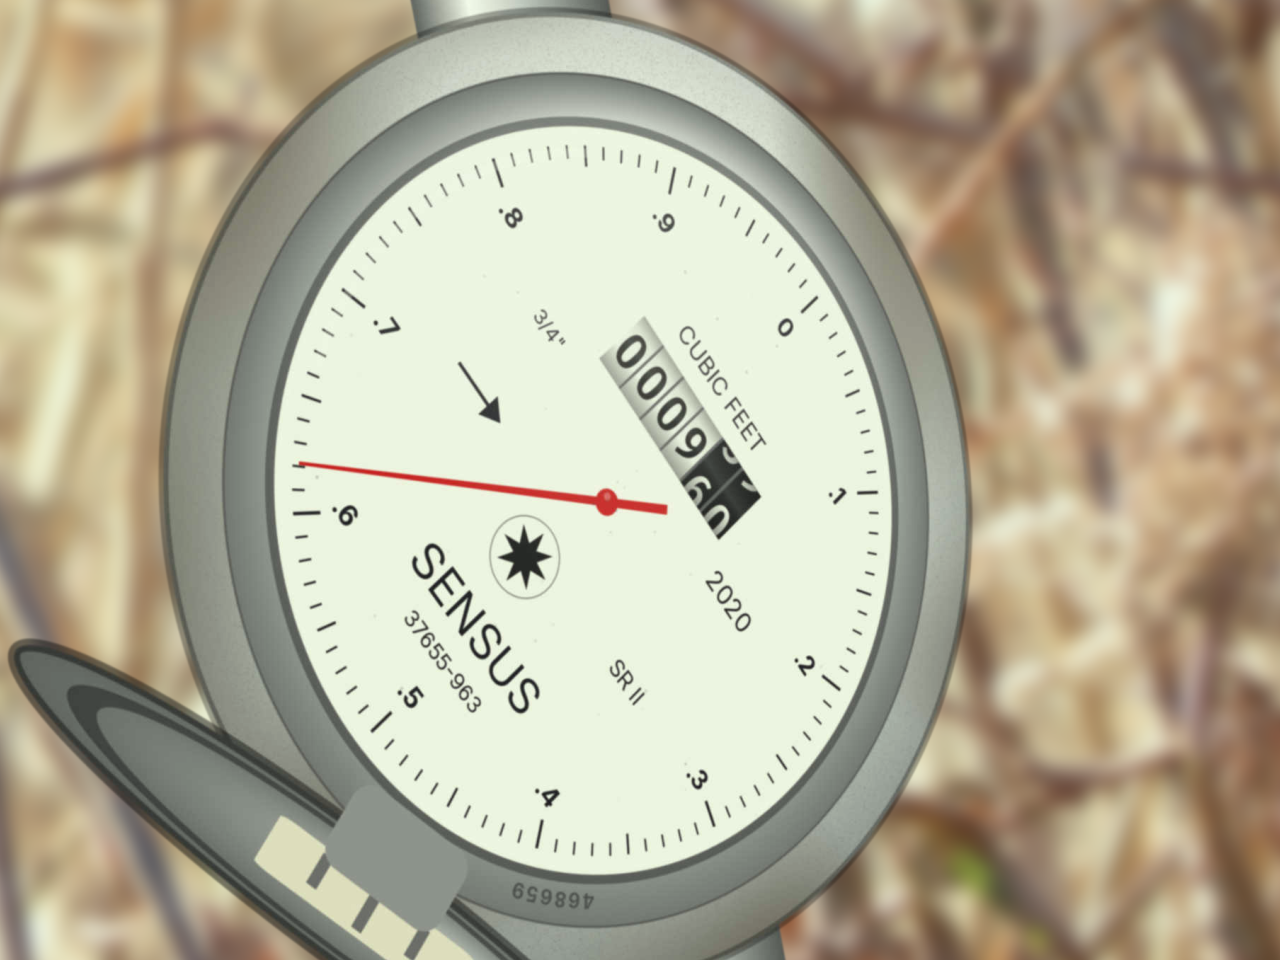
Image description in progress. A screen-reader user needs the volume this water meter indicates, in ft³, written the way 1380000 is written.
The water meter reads 959.62
